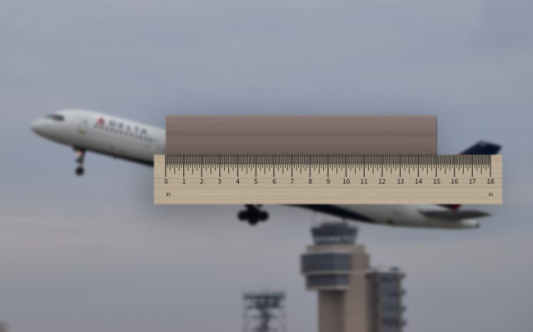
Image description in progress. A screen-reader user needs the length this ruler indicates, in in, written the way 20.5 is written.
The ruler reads 15
